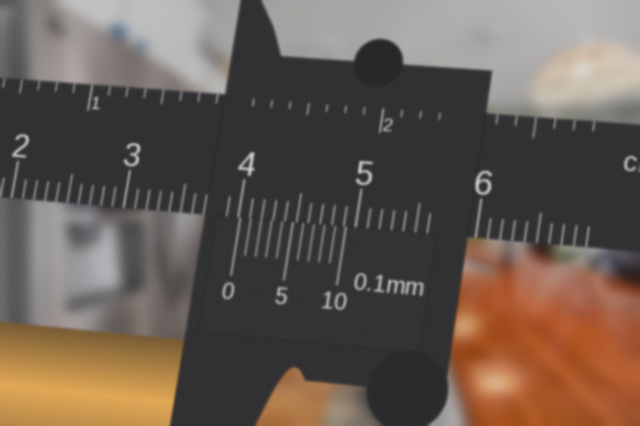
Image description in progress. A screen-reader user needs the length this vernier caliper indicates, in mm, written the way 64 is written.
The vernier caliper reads 40.2
